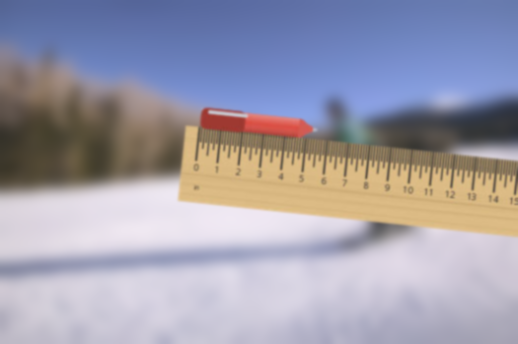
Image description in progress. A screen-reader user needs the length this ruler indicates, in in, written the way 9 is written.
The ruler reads 5.5
